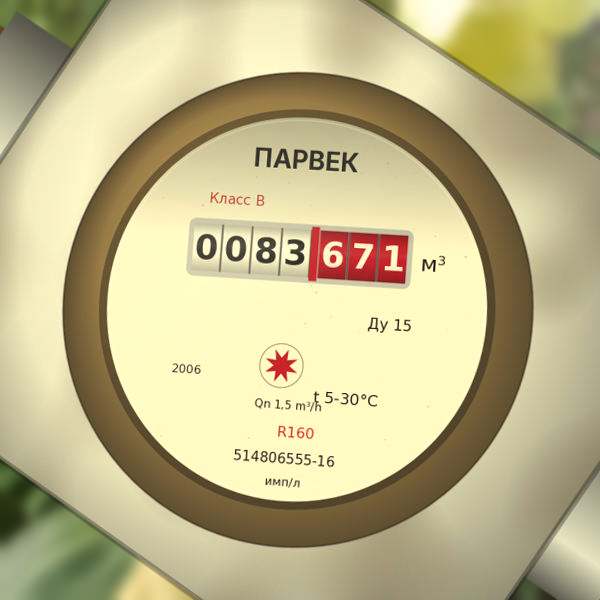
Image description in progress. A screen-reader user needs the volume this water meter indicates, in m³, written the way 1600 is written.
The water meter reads 83.671
